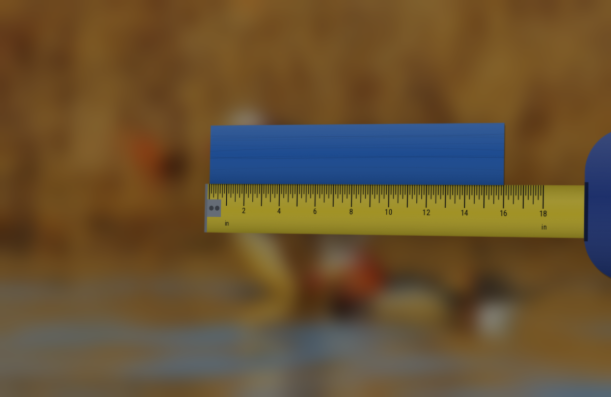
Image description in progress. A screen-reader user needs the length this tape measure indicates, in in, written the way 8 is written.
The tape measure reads 16
